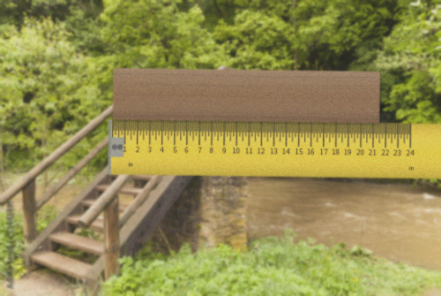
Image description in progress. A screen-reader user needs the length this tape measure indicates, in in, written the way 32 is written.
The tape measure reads 21.5
